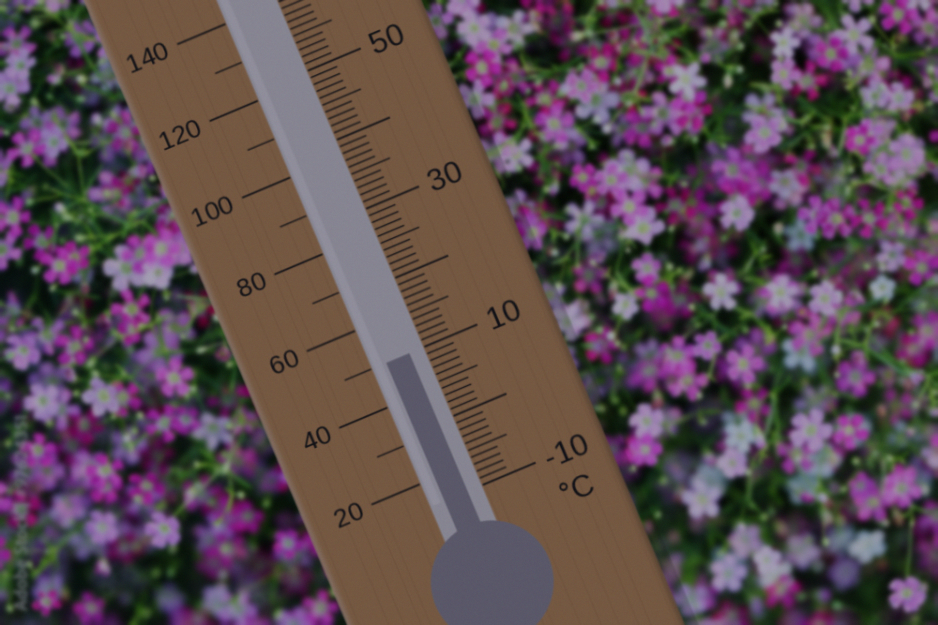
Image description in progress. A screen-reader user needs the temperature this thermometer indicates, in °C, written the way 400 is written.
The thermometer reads 10
